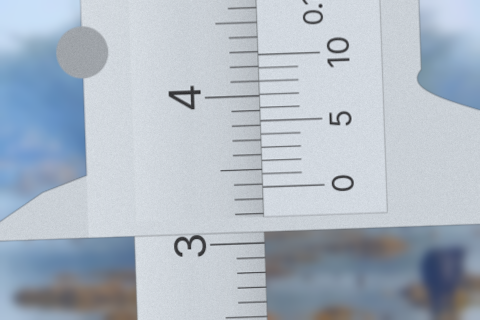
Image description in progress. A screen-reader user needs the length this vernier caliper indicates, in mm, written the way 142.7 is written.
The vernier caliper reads 33.8
